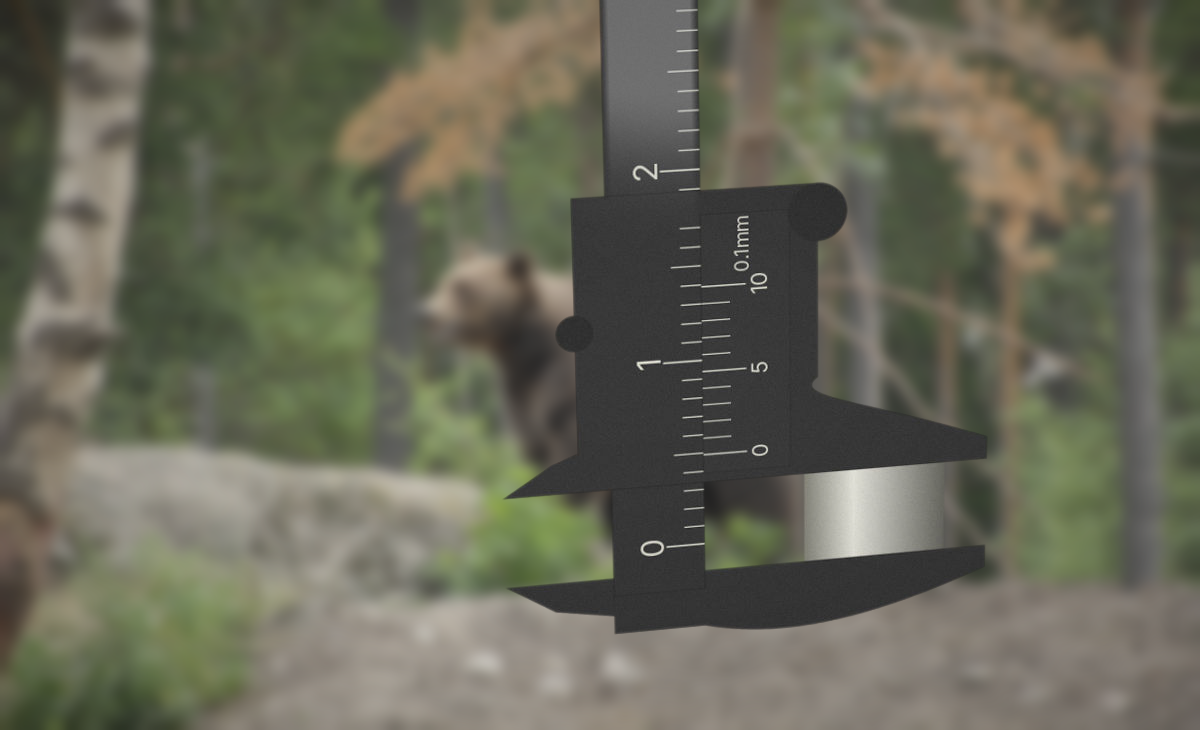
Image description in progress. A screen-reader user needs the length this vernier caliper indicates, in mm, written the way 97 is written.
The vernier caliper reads 4.9
